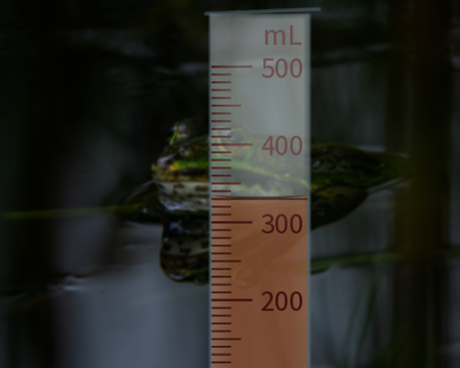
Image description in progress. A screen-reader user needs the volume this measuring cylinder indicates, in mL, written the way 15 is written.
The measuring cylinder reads 330
